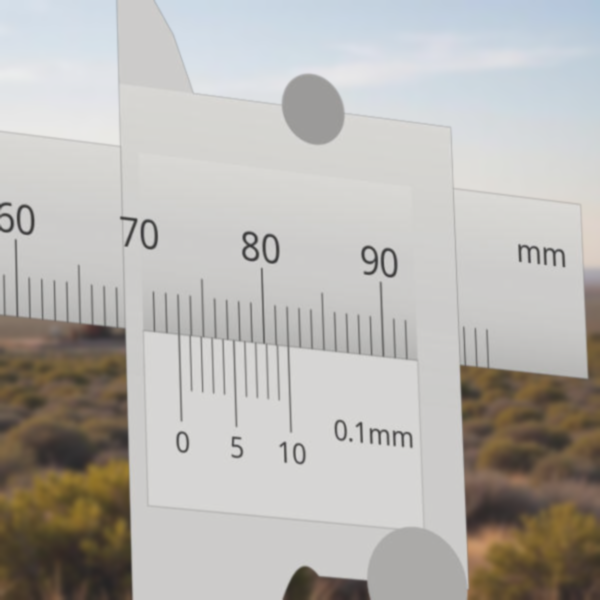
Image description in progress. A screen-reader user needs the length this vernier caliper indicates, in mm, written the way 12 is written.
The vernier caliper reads 73.0
